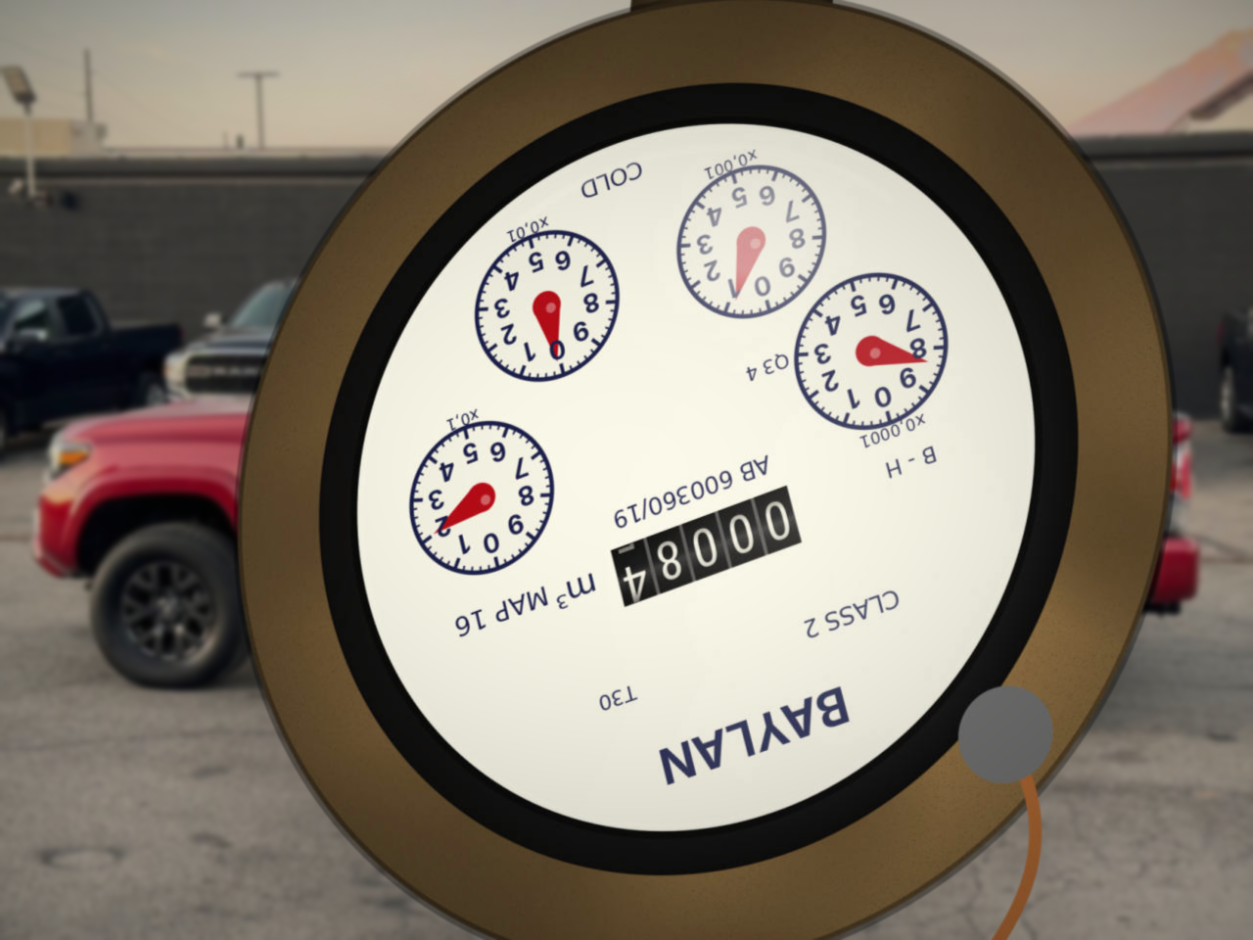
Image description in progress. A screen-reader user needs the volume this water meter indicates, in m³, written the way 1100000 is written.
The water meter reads 84.2008
